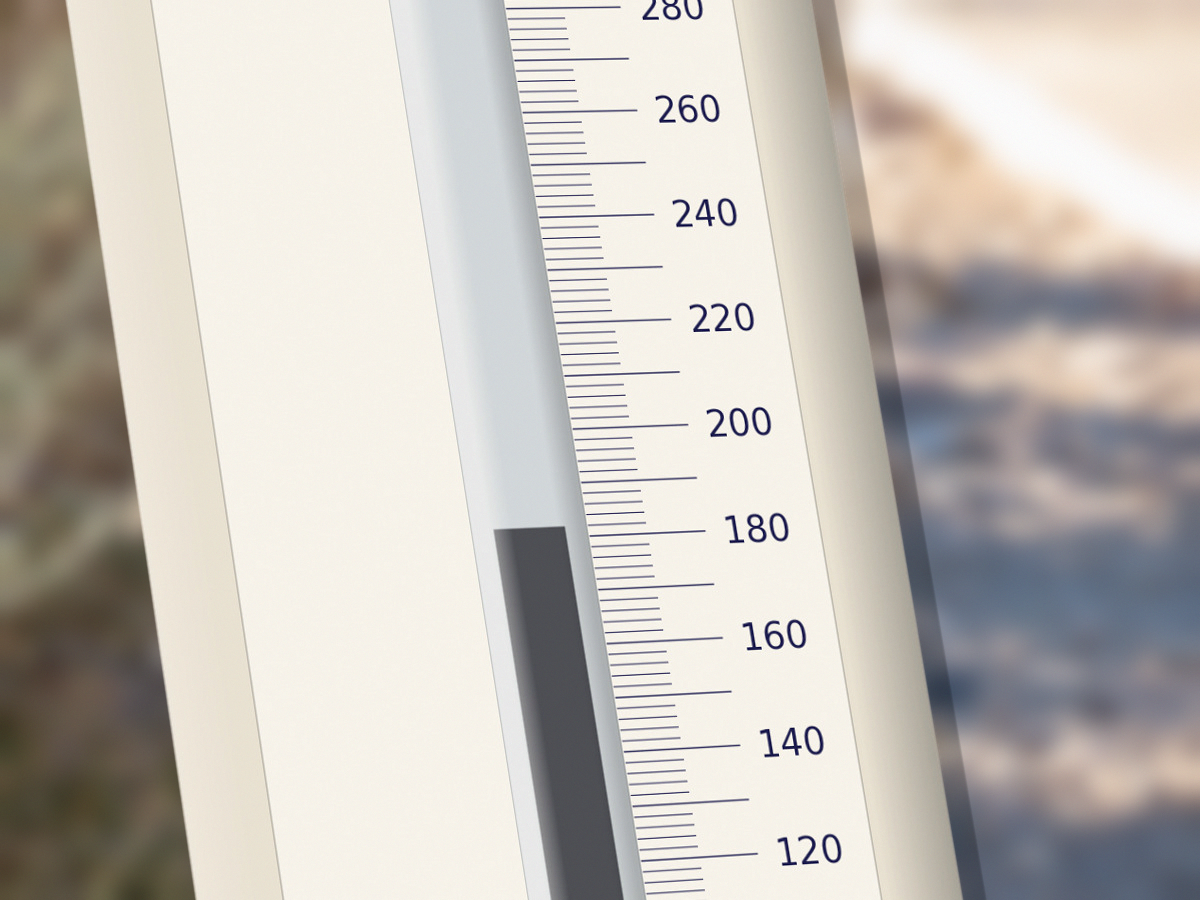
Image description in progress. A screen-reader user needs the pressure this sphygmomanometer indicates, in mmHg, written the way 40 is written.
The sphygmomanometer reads 182
